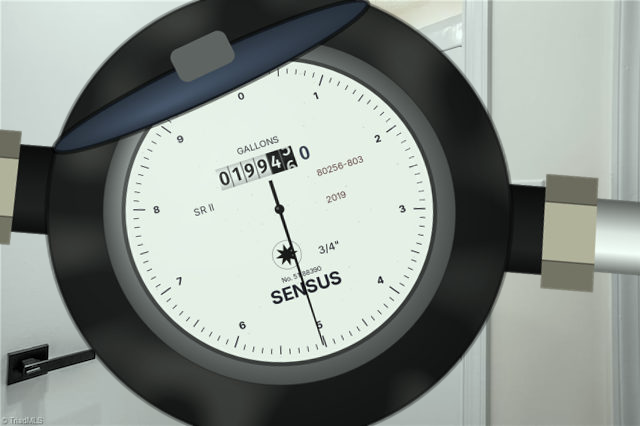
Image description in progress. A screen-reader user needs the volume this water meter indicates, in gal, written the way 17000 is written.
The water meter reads 199455.0
